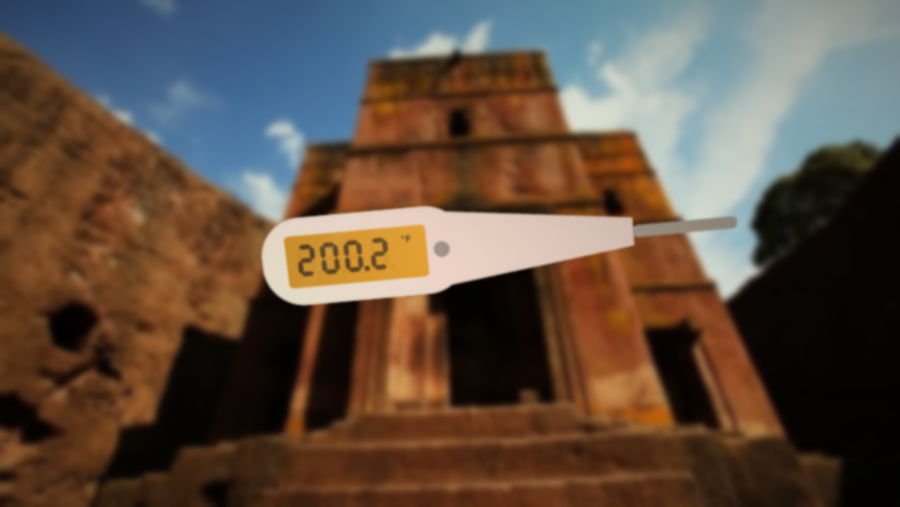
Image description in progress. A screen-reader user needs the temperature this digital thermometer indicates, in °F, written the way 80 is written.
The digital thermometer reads 200.2
